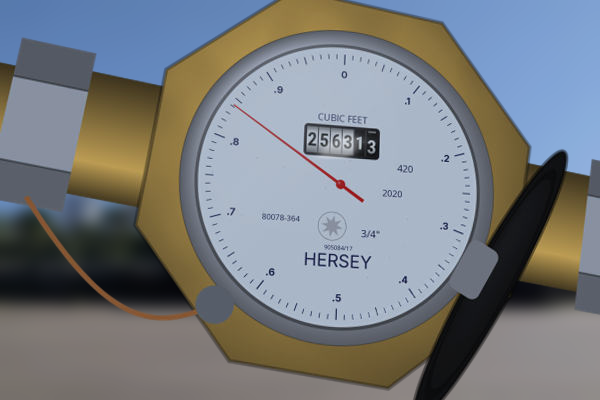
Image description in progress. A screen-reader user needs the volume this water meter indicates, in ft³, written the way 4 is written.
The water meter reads 256312.84
